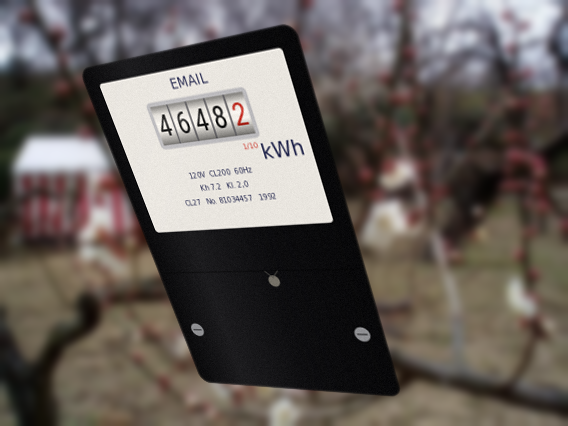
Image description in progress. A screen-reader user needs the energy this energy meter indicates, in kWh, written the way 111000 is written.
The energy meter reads 4648.2
